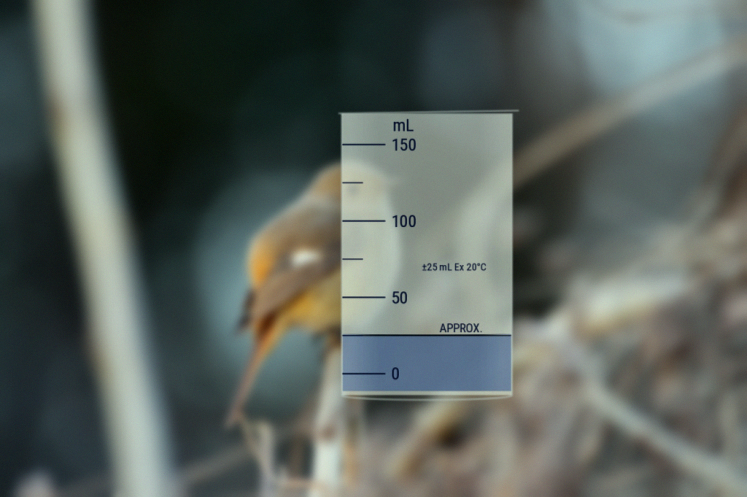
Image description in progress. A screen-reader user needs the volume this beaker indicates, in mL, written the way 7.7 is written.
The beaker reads 25
